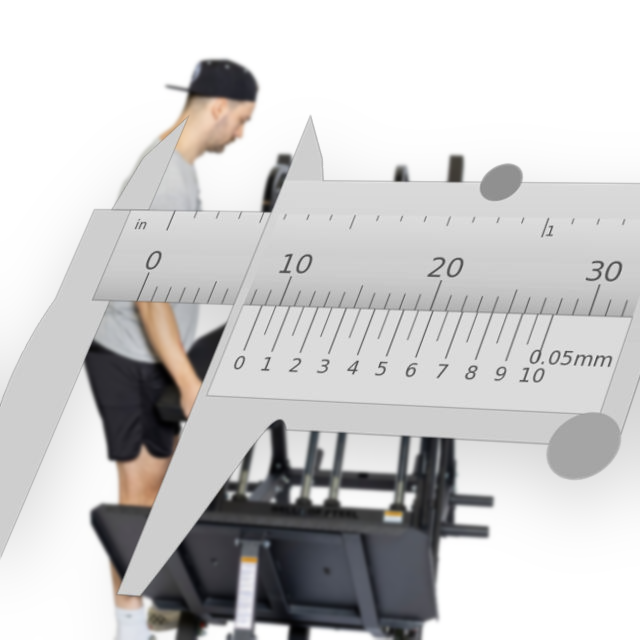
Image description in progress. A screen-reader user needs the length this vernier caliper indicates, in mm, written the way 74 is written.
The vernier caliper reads 8.8
